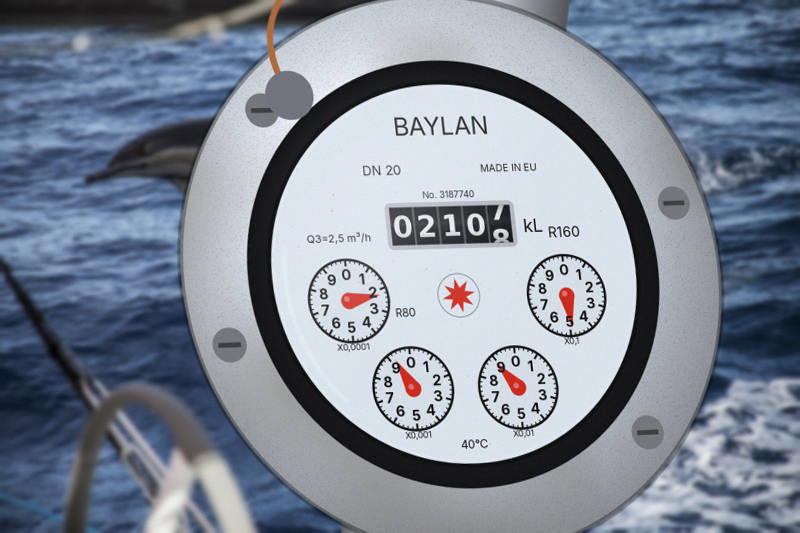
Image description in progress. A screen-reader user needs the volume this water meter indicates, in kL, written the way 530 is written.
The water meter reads 2107.4892
